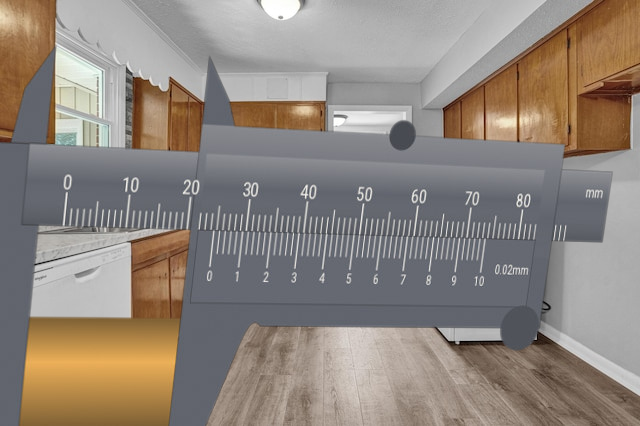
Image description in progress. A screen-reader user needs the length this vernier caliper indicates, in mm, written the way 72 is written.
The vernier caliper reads 24.5
